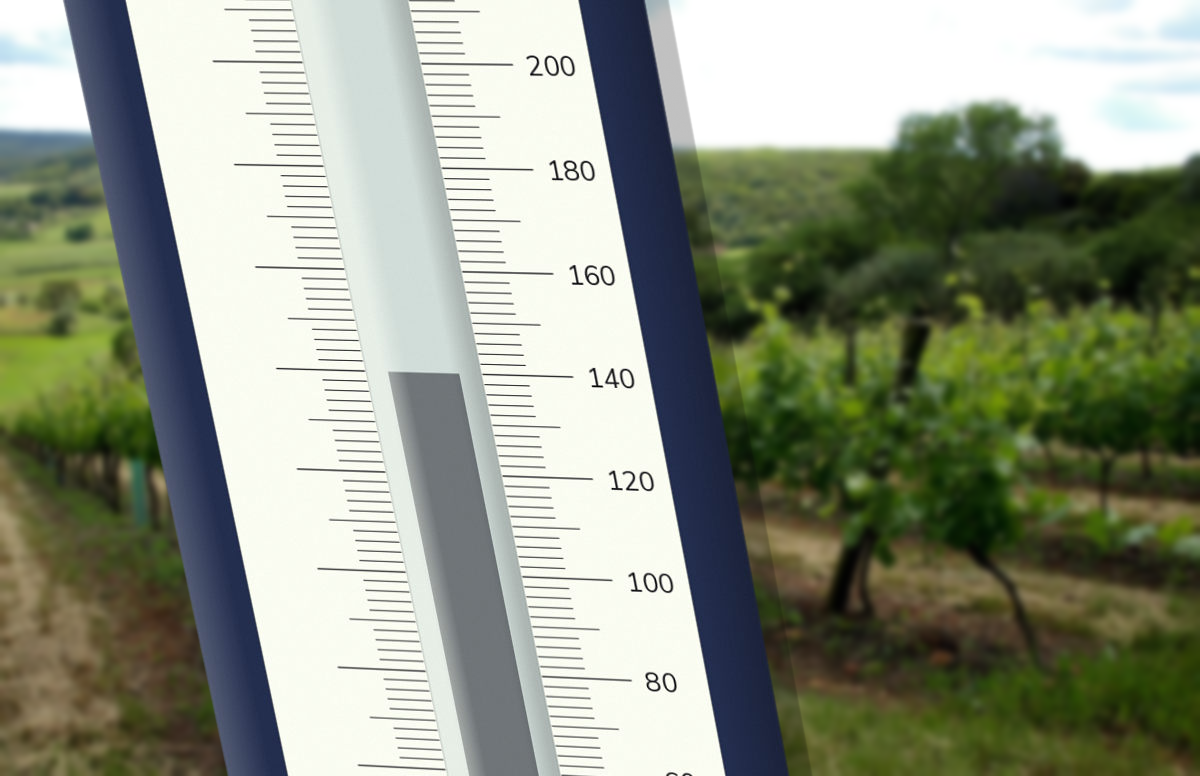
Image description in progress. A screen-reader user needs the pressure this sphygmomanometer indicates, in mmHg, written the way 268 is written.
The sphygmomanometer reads 140
